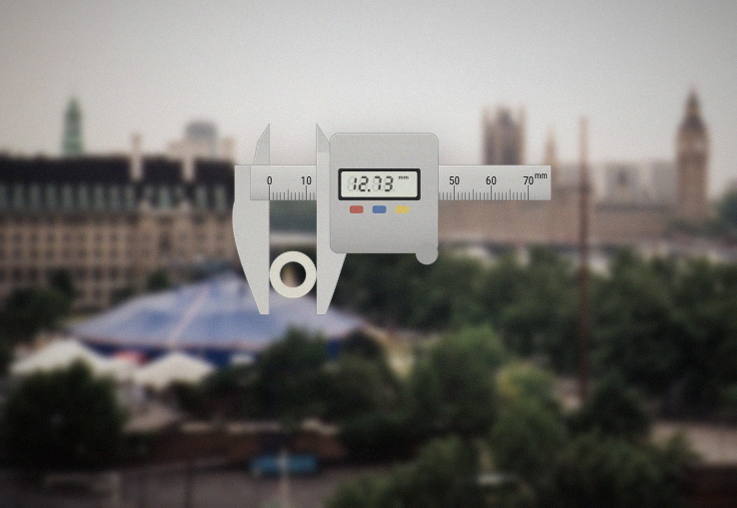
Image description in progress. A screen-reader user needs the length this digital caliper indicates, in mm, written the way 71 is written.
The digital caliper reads 12.73
